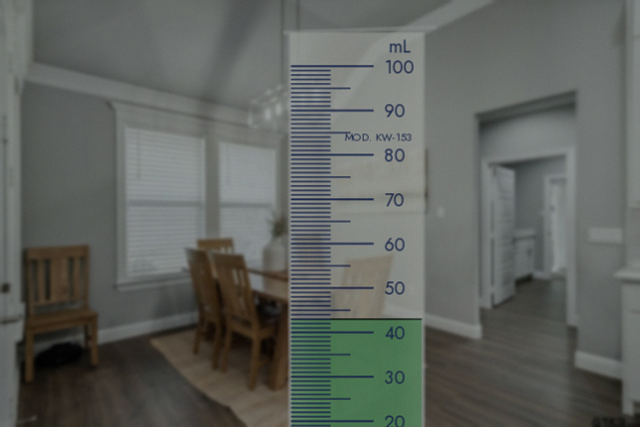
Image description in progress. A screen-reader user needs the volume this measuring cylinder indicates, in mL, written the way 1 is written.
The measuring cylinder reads 43
